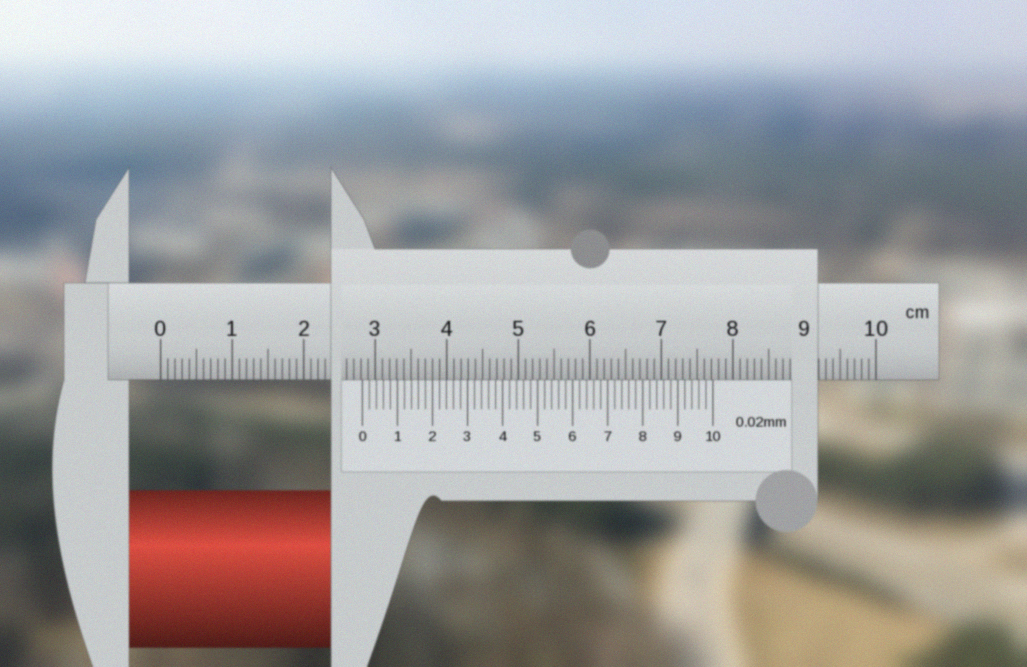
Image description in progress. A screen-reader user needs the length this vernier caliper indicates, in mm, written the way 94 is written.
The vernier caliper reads 28.2
